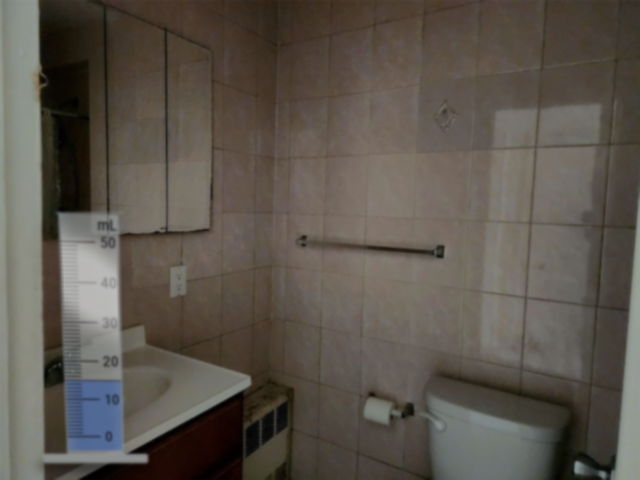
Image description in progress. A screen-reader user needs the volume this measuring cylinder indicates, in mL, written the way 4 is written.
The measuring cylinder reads 15
